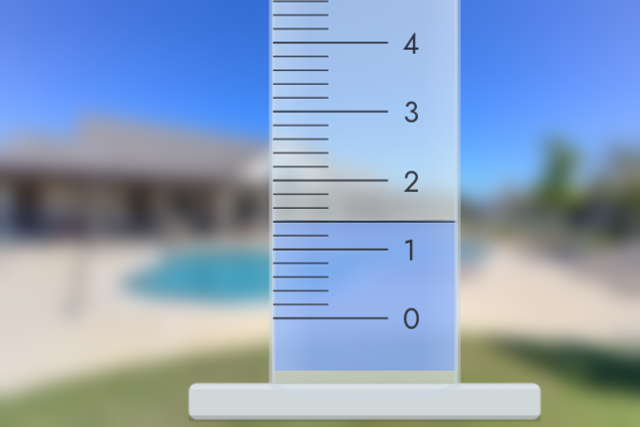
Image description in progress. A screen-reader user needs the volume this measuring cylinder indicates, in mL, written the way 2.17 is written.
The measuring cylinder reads 1.4
